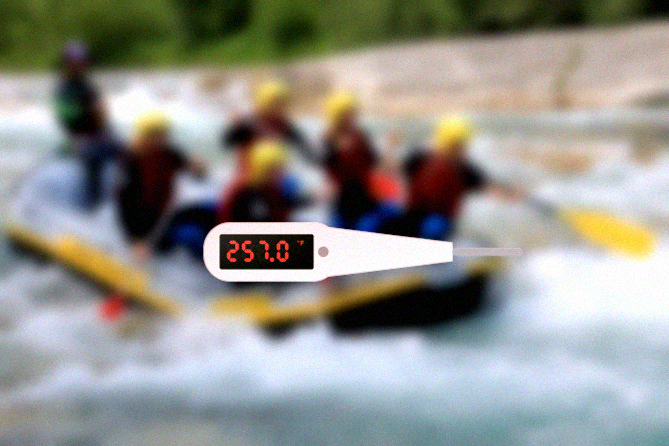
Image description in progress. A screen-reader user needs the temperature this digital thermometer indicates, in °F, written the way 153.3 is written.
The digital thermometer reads 257.0
